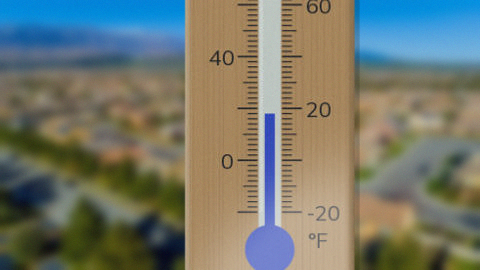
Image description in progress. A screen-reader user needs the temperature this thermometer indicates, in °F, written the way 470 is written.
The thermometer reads 18
